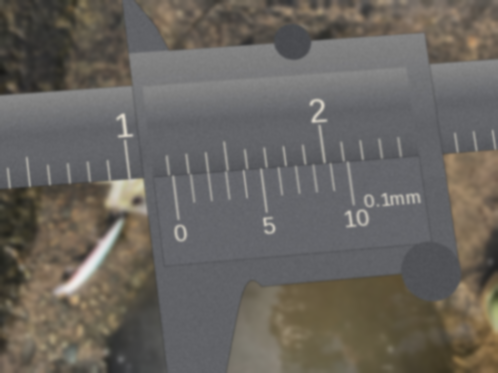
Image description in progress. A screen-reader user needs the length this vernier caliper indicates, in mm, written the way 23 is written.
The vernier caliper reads 12.2
